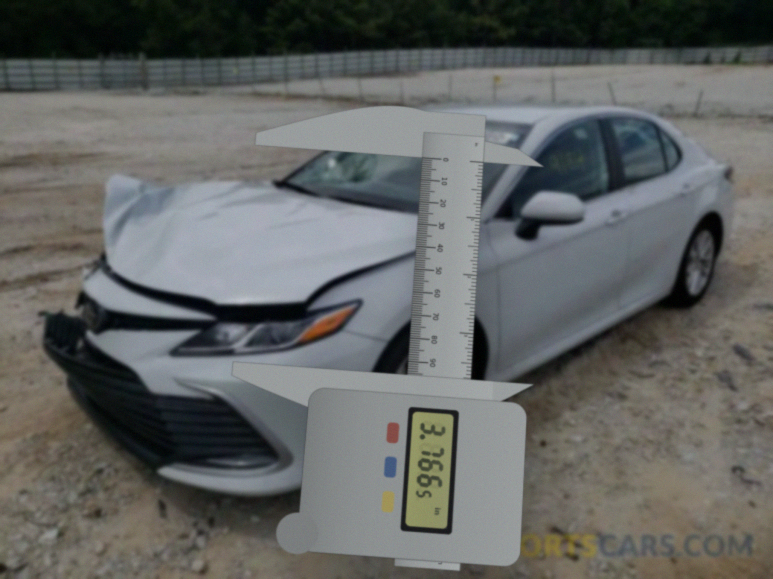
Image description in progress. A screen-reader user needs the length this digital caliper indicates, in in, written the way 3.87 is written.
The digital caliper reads 3.7665
